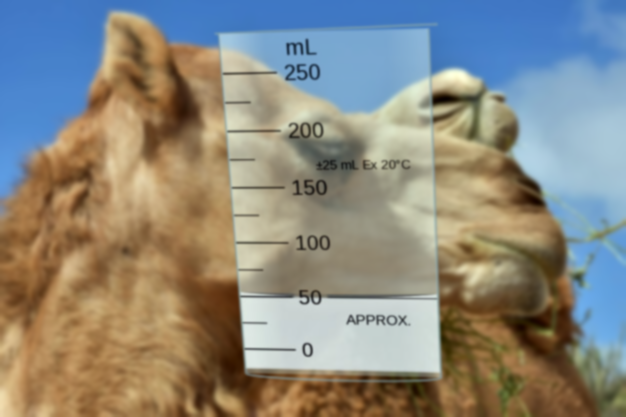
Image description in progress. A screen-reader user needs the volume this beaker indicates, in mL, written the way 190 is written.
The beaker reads 50
